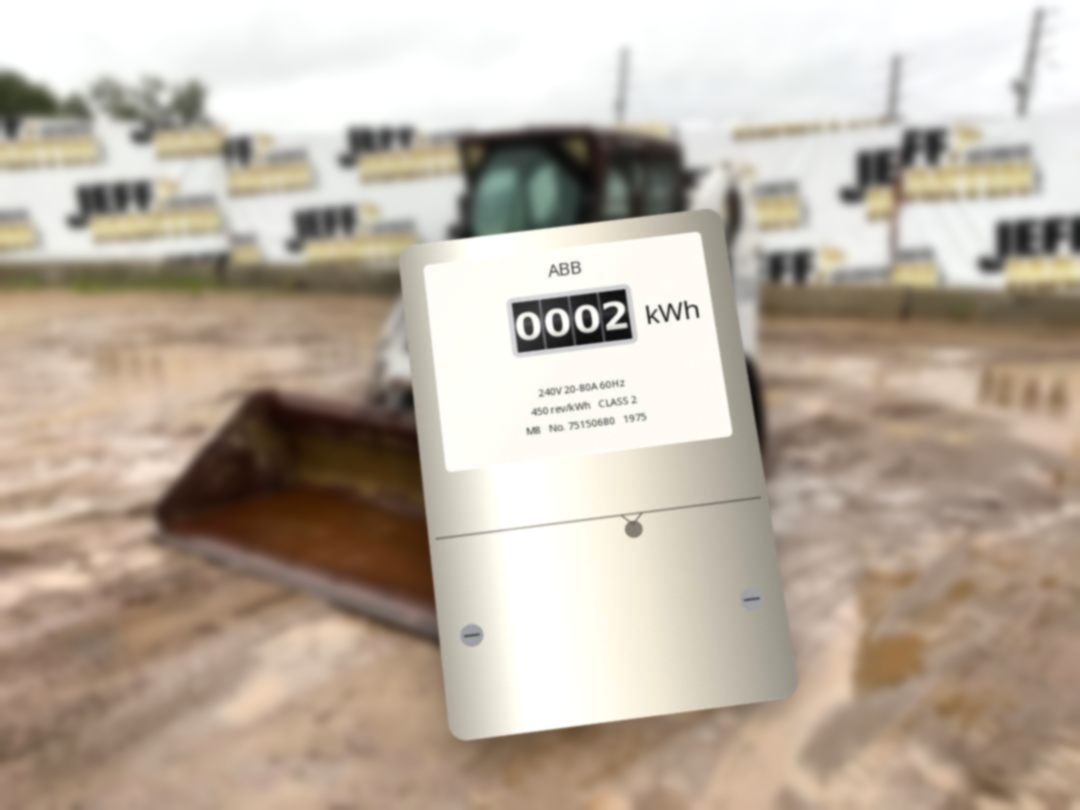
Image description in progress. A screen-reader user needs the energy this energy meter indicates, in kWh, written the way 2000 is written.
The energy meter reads 2
